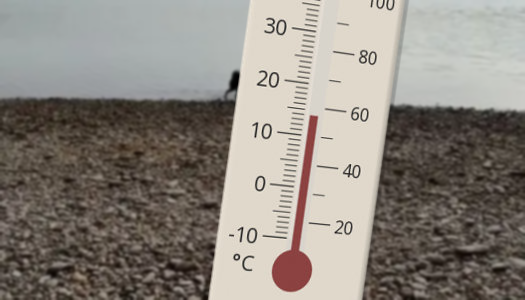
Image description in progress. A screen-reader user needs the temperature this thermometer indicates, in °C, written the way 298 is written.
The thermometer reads 14
